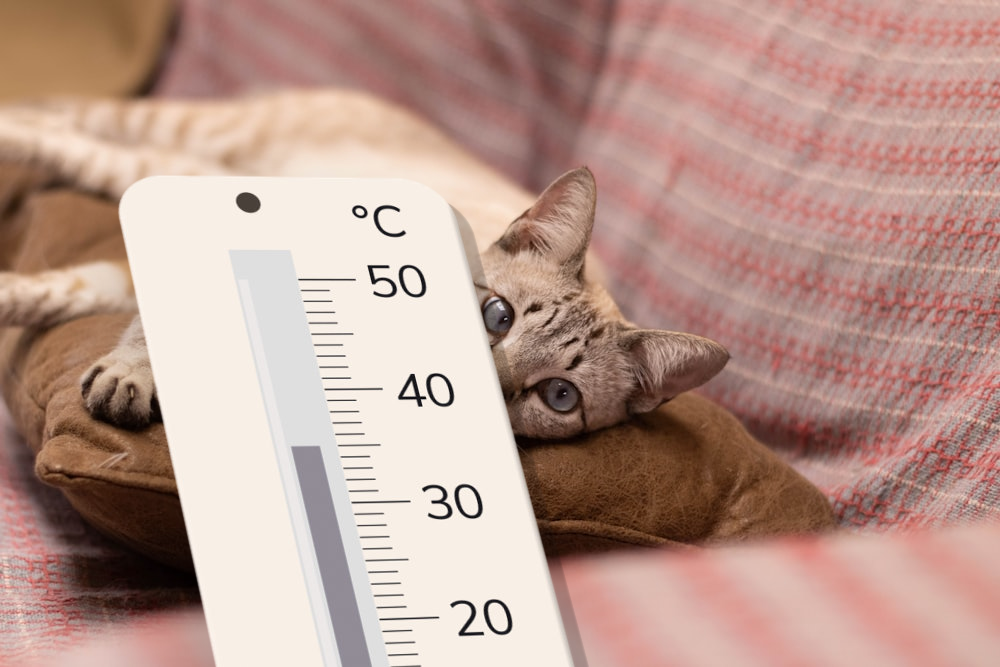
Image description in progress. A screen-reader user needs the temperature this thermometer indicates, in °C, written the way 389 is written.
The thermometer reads 35
